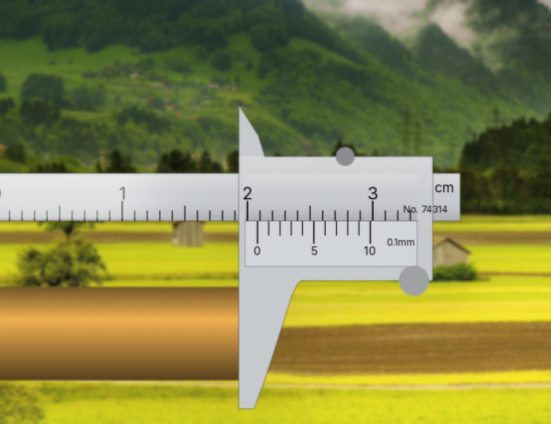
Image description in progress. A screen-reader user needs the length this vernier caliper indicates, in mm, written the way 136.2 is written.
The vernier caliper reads 20.8
